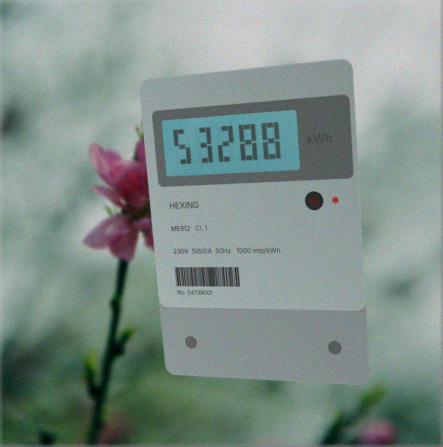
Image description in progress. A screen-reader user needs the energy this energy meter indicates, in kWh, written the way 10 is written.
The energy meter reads 53288
